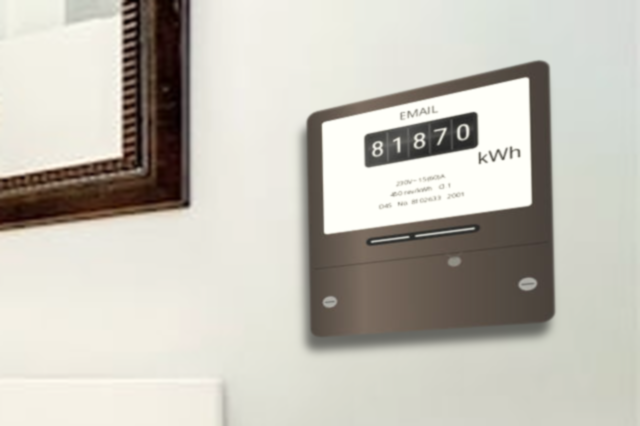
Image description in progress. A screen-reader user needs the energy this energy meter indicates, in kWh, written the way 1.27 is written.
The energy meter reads 81870
